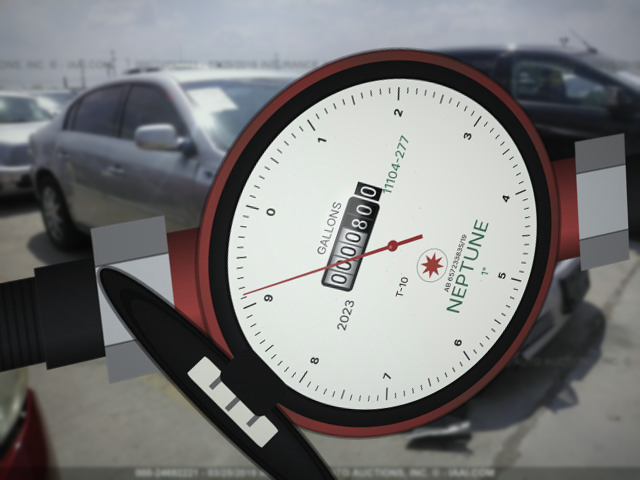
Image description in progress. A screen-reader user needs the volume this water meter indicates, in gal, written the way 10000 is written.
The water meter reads 799.1
